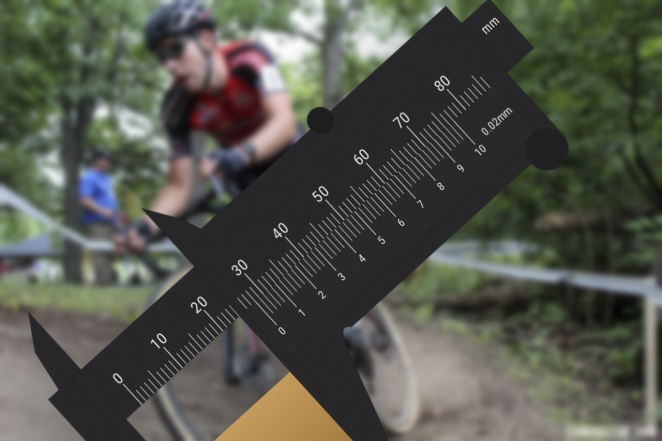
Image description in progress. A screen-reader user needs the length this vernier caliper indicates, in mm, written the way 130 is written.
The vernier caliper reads 28.0
